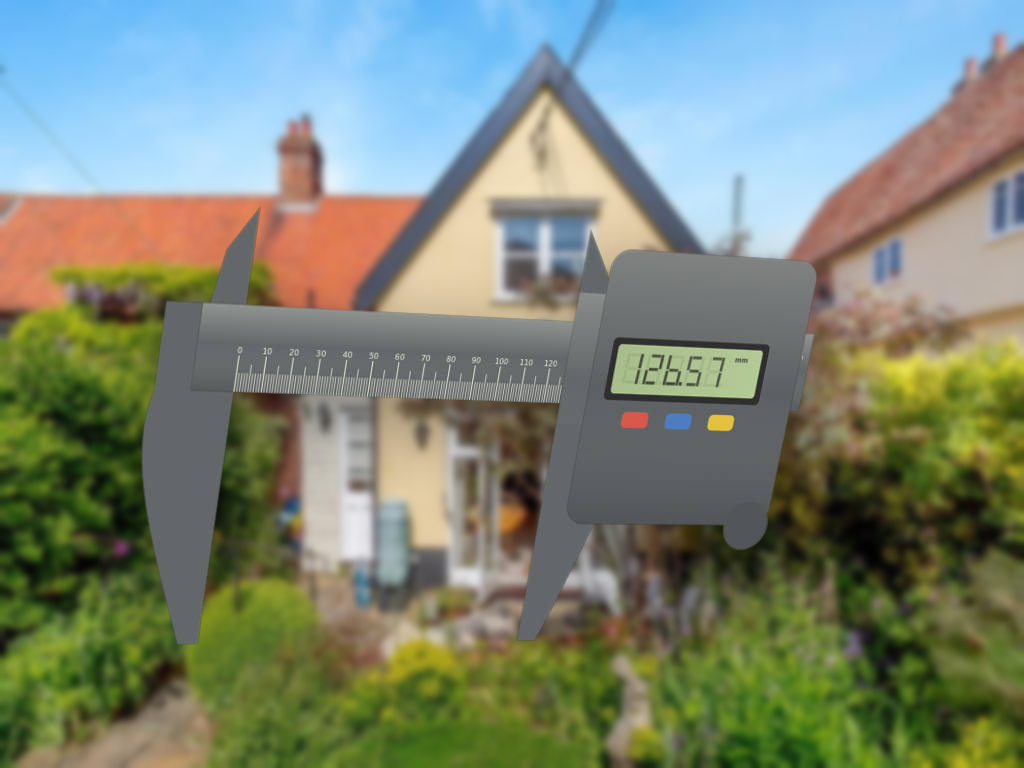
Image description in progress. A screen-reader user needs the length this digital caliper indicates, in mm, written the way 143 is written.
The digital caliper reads 126.57
